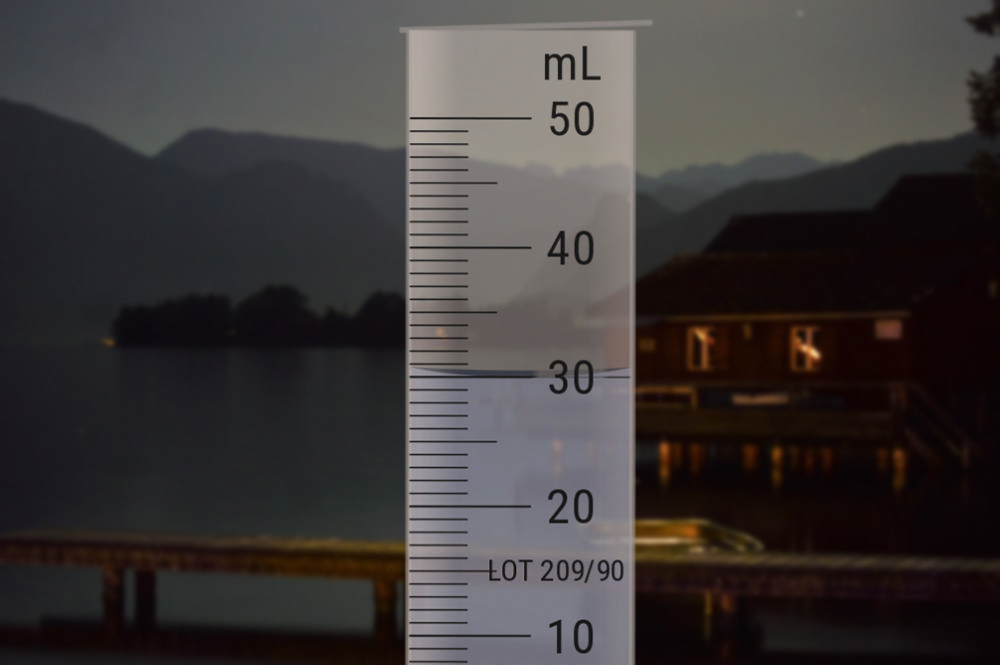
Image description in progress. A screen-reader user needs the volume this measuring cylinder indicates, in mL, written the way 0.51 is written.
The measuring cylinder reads 30
